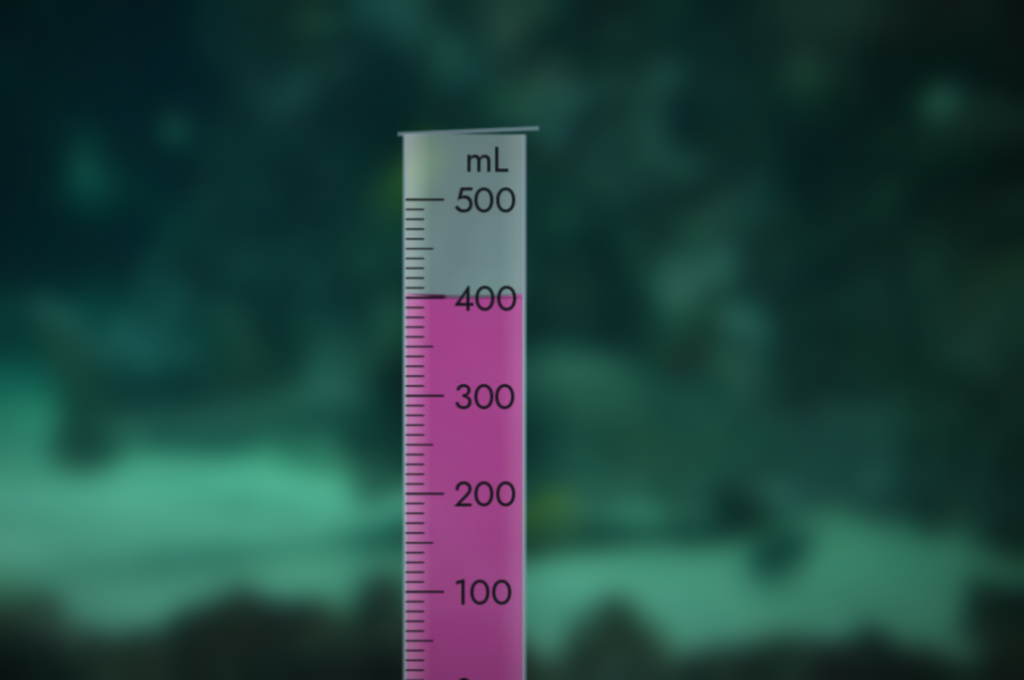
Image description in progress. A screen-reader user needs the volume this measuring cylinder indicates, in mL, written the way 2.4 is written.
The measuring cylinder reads 400
